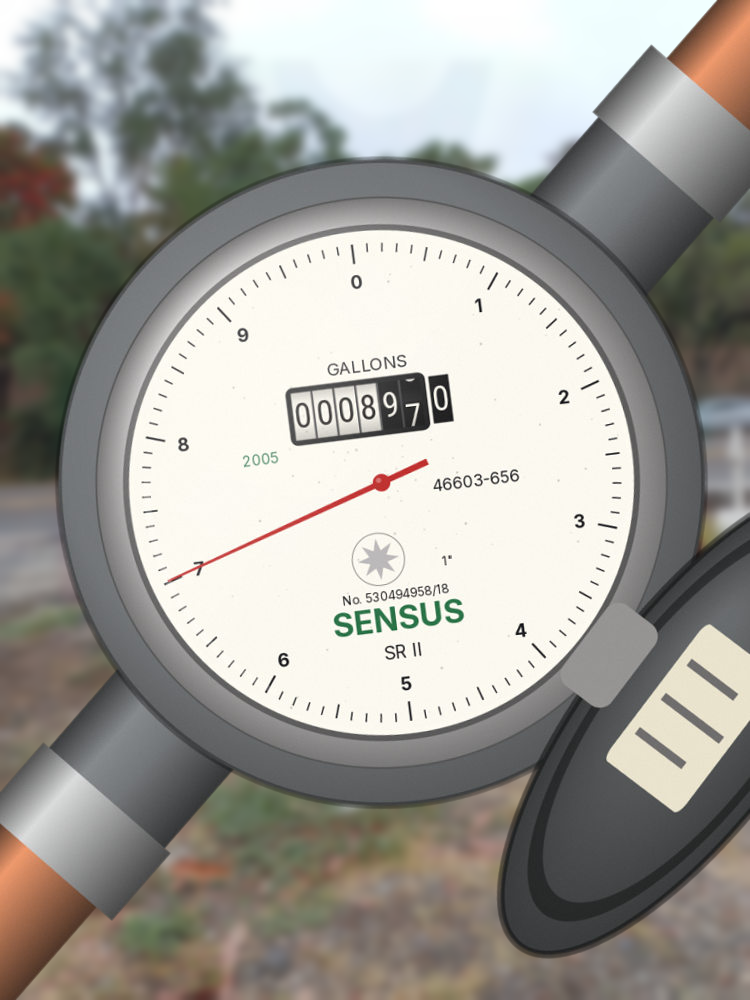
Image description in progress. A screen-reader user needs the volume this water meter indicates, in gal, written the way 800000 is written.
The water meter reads 8967.0
